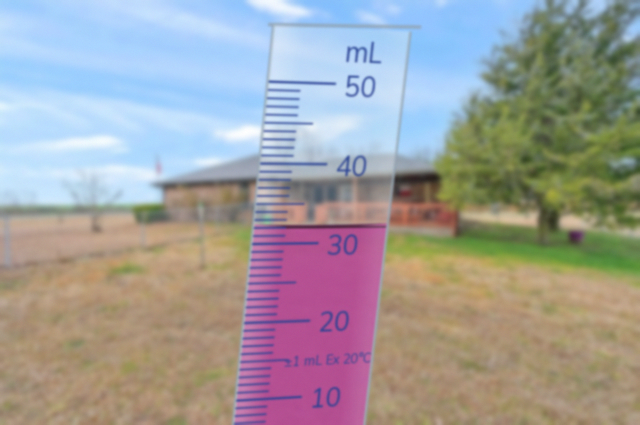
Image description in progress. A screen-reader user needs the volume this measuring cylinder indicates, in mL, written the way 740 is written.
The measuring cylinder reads 32
